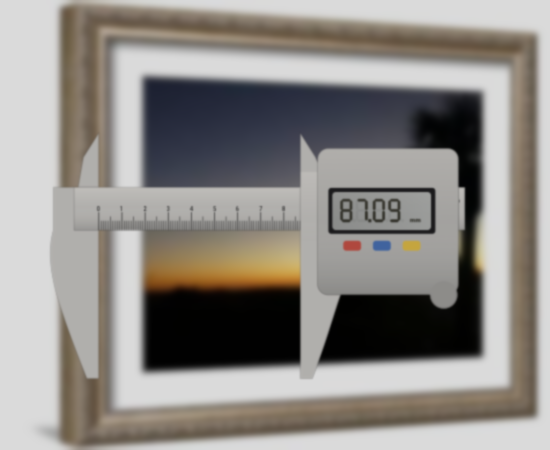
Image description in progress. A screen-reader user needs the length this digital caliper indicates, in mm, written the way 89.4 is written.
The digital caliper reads 87.09
